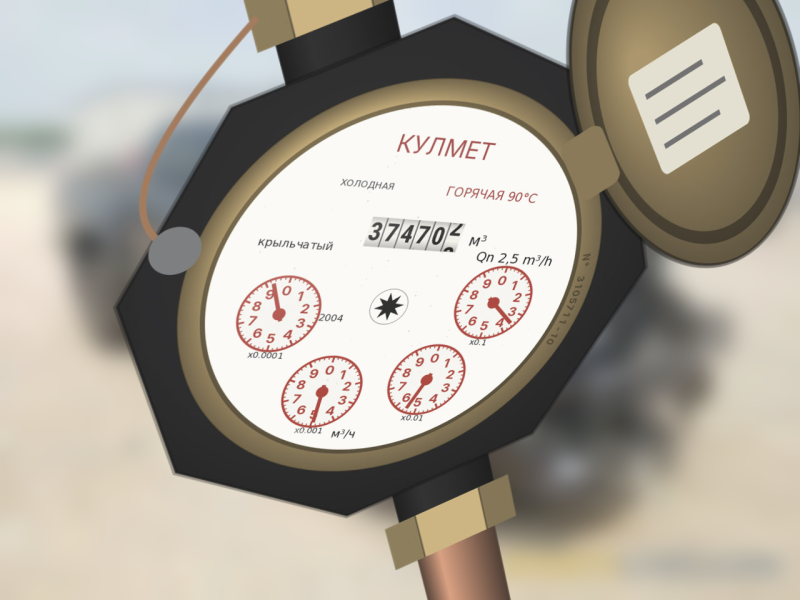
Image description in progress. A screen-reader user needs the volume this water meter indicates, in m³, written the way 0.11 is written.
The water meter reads 374702.3549
